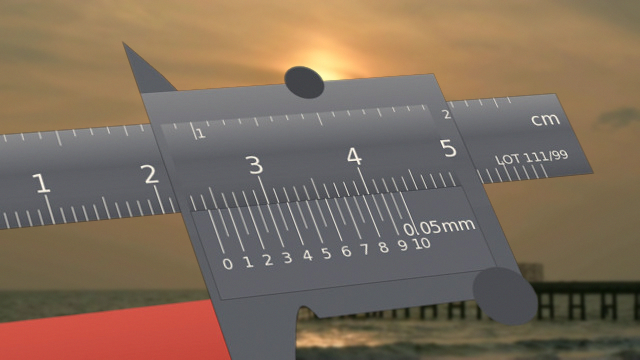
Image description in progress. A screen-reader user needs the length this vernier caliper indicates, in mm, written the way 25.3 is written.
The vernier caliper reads 24.2
